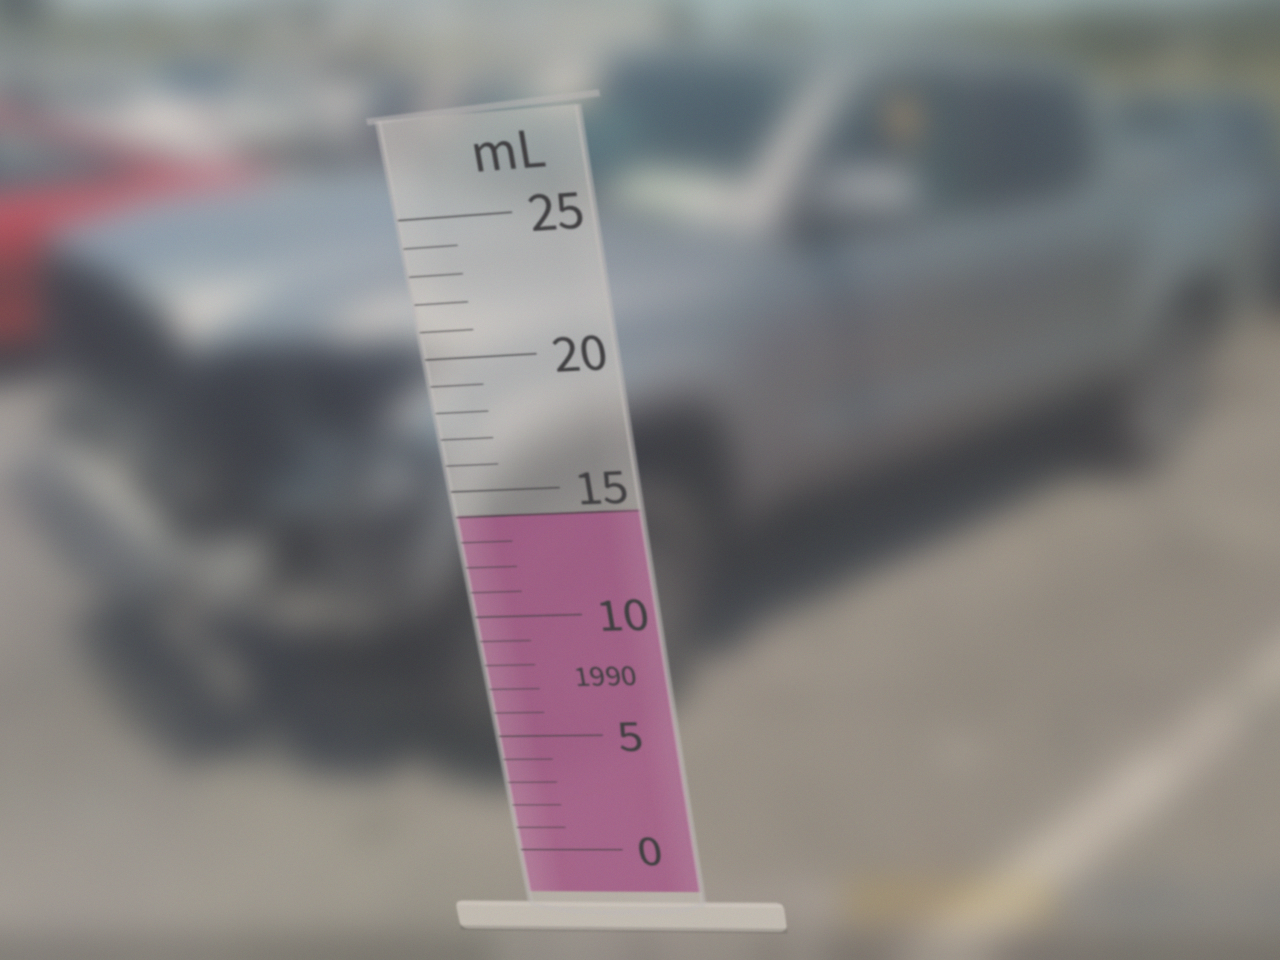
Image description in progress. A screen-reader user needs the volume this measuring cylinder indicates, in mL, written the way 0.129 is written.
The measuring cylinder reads 14
